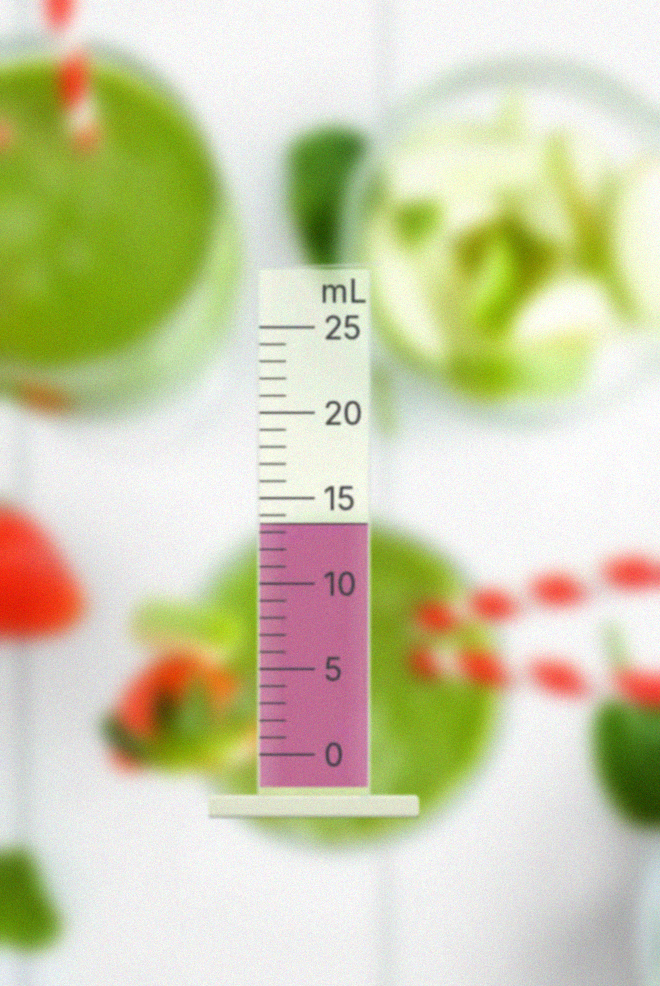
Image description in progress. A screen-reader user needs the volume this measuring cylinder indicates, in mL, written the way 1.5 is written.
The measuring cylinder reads 13.5
